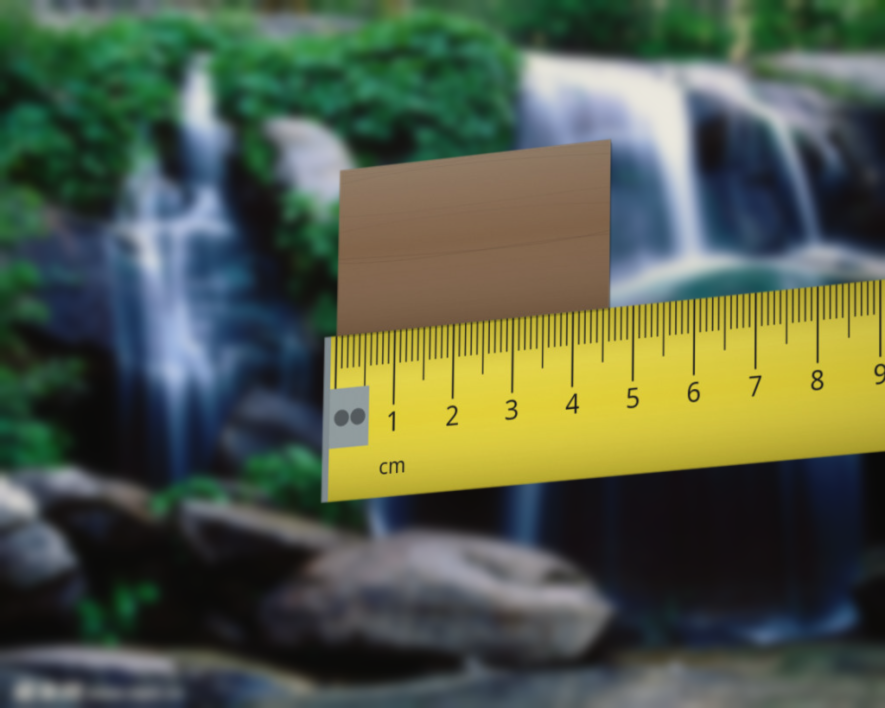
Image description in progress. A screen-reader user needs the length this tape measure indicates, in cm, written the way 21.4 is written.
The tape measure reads 4.6
